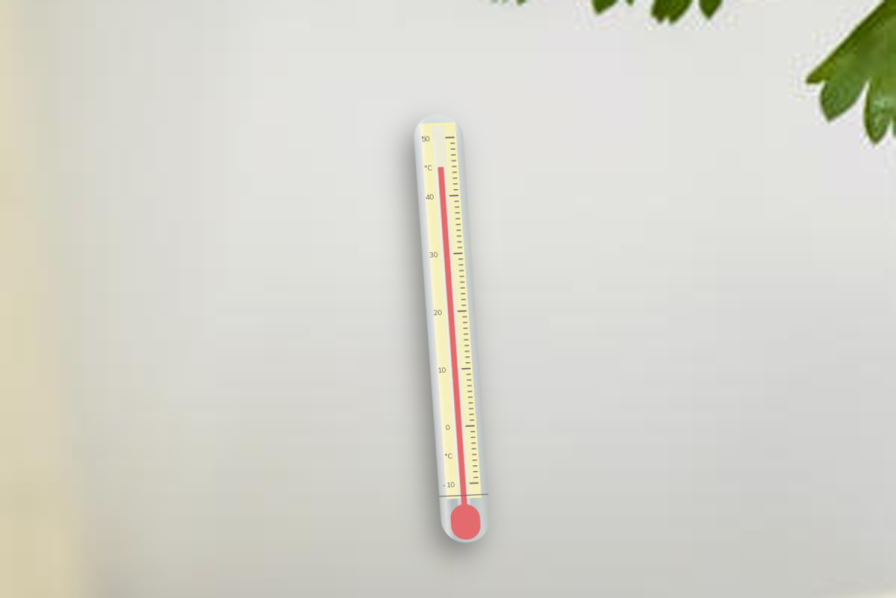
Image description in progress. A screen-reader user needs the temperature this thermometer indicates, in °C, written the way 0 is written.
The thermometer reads 45
